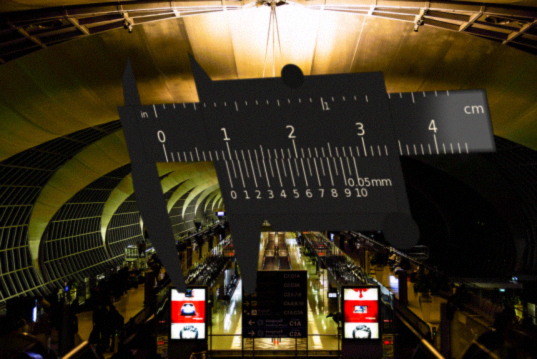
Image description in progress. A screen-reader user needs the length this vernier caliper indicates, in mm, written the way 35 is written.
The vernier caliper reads 9.2
